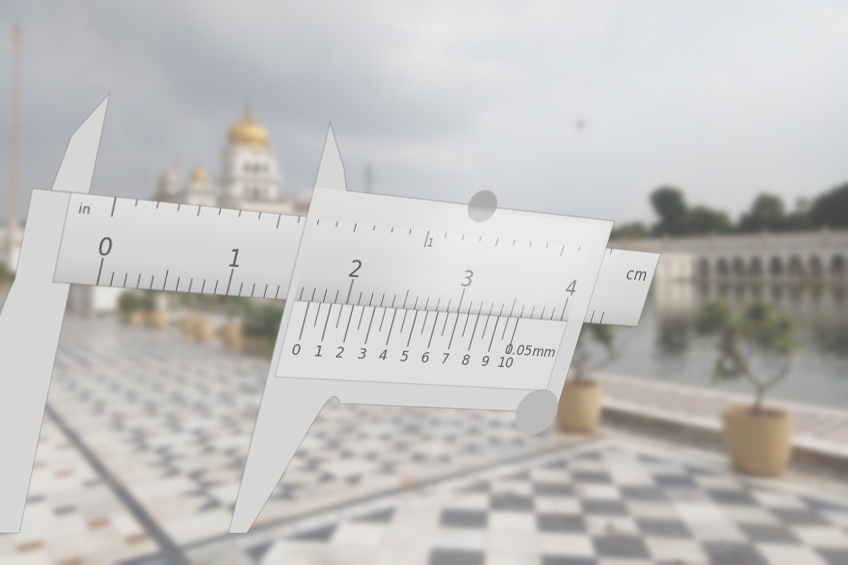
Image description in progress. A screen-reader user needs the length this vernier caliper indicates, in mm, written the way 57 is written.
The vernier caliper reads 16.8
